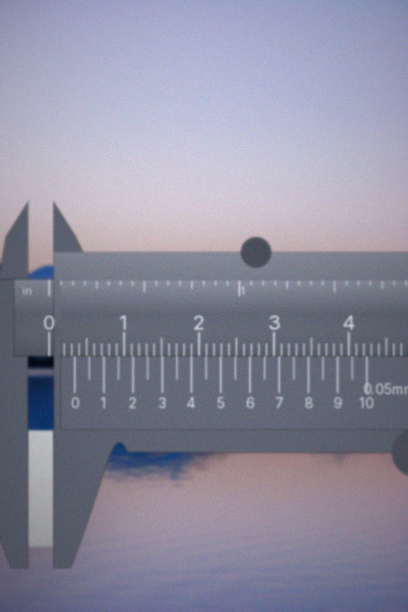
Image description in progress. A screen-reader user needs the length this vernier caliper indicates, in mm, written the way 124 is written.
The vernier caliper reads 3.4
